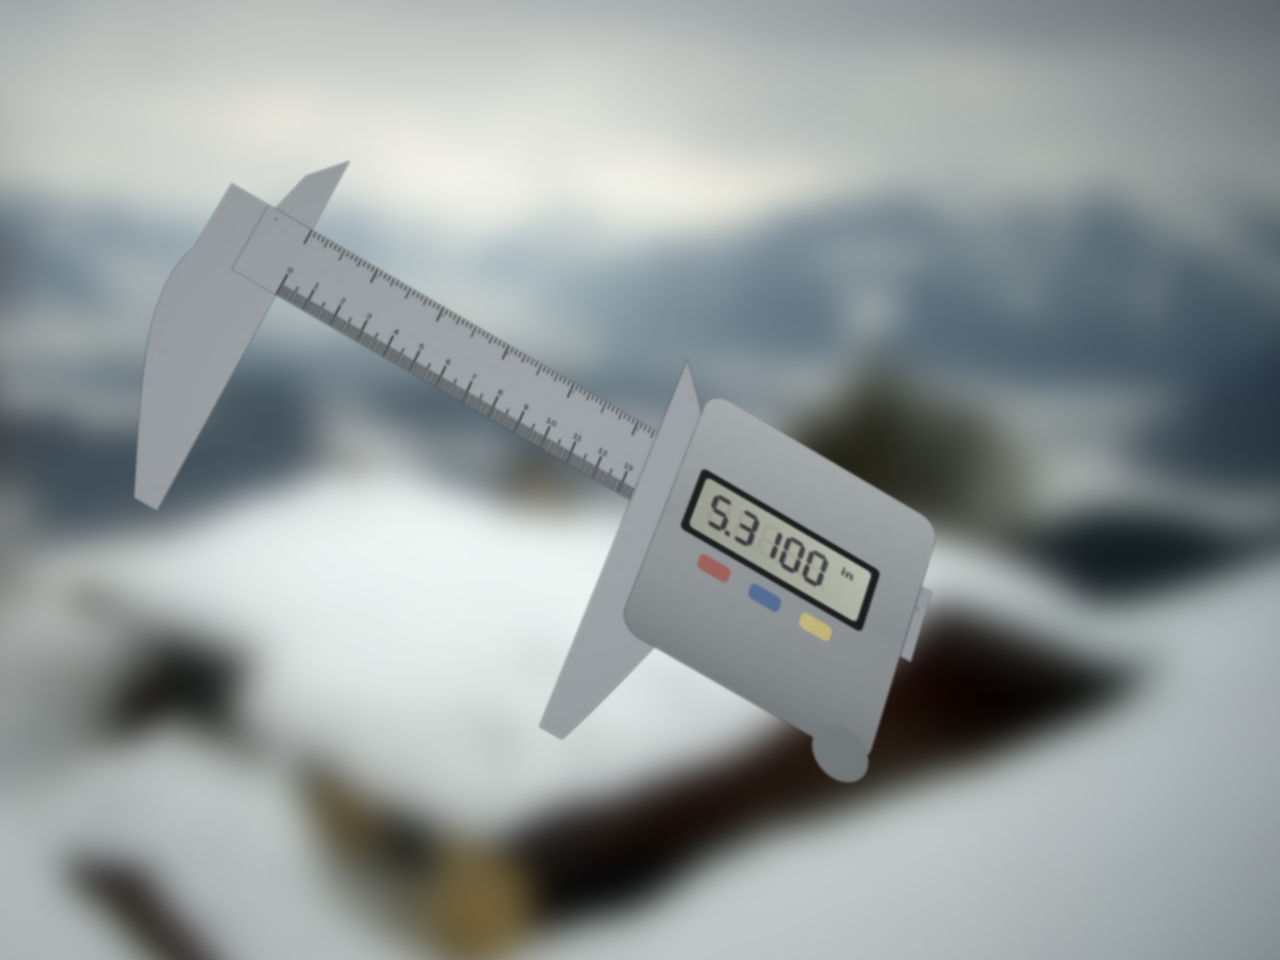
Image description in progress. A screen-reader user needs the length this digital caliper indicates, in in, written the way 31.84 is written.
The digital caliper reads 5.3100
